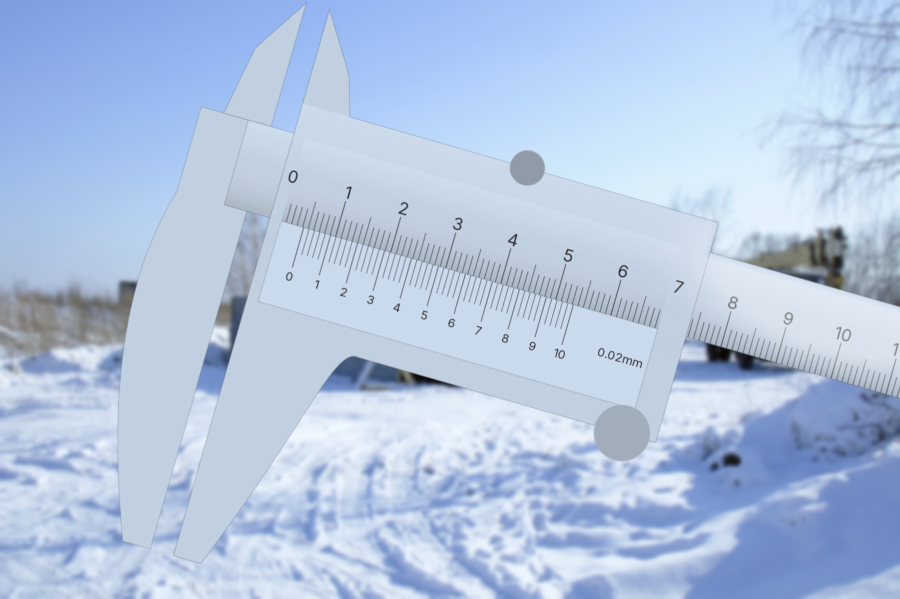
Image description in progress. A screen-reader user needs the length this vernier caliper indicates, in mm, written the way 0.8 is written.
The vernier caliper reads 4.2
